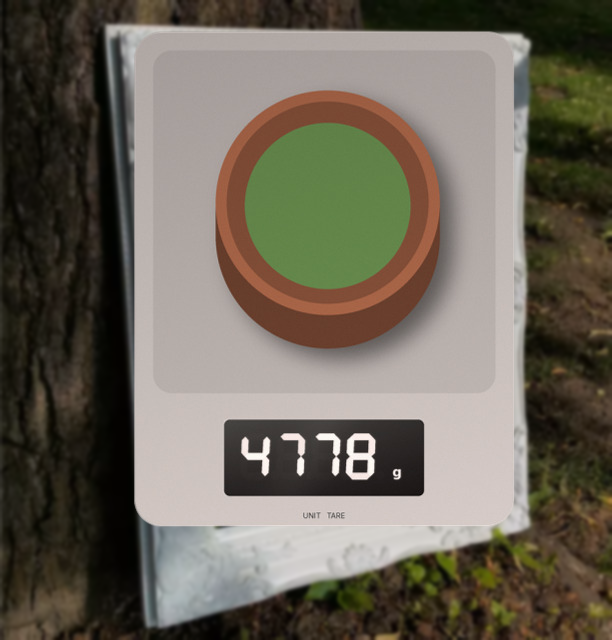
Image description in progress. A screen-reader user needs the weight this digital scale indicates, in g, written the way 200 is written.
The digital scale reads 4778
